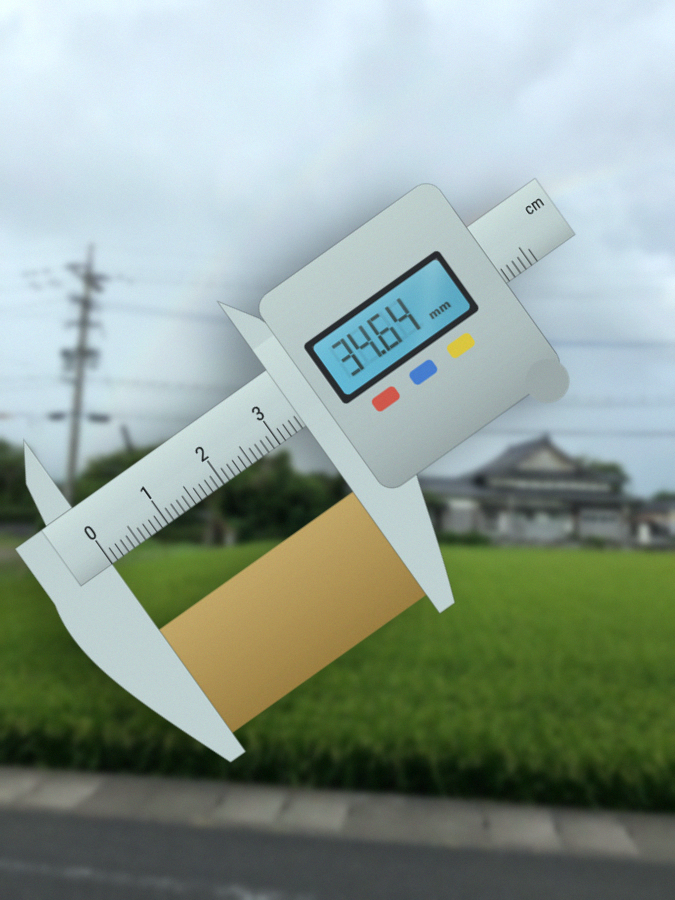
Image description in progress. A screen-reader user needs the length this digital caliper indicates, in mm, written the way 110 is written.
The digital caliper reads 34.64
